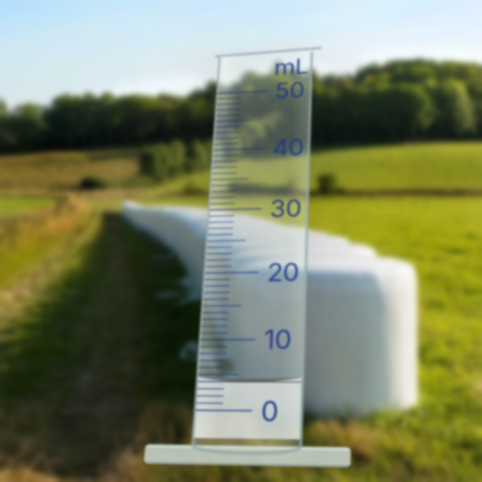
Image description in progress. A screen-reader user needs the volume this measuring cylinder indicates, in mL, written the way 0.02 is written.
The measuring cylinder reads 4
